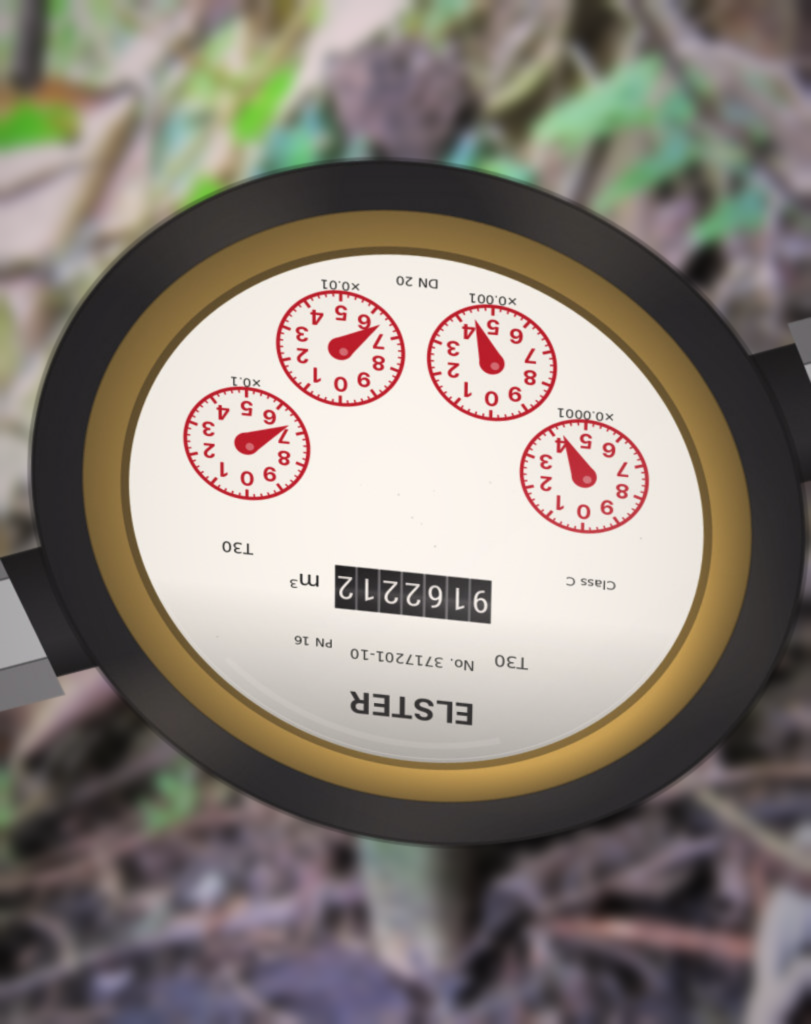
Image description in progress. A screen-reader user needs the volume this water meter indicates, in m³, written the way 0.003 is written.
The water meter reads 9162212.6644
